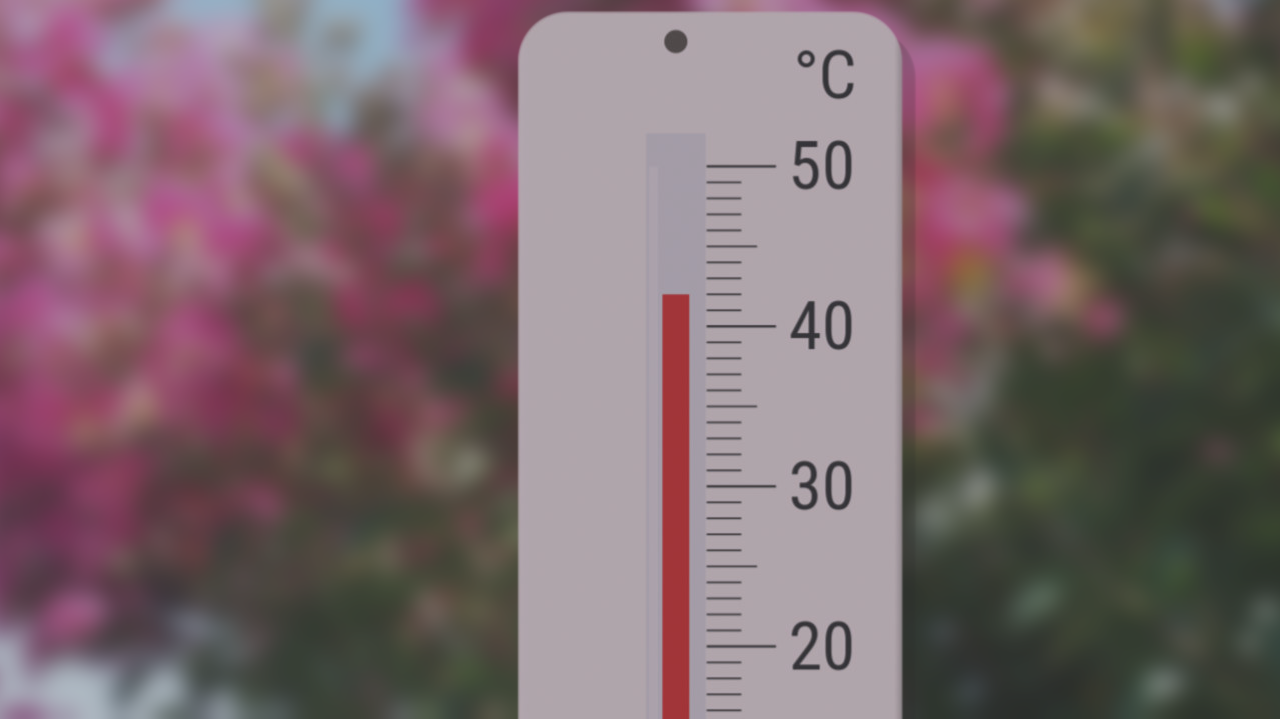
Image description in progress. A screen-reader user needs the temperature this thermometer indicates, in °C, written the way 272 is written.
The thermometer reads 42
